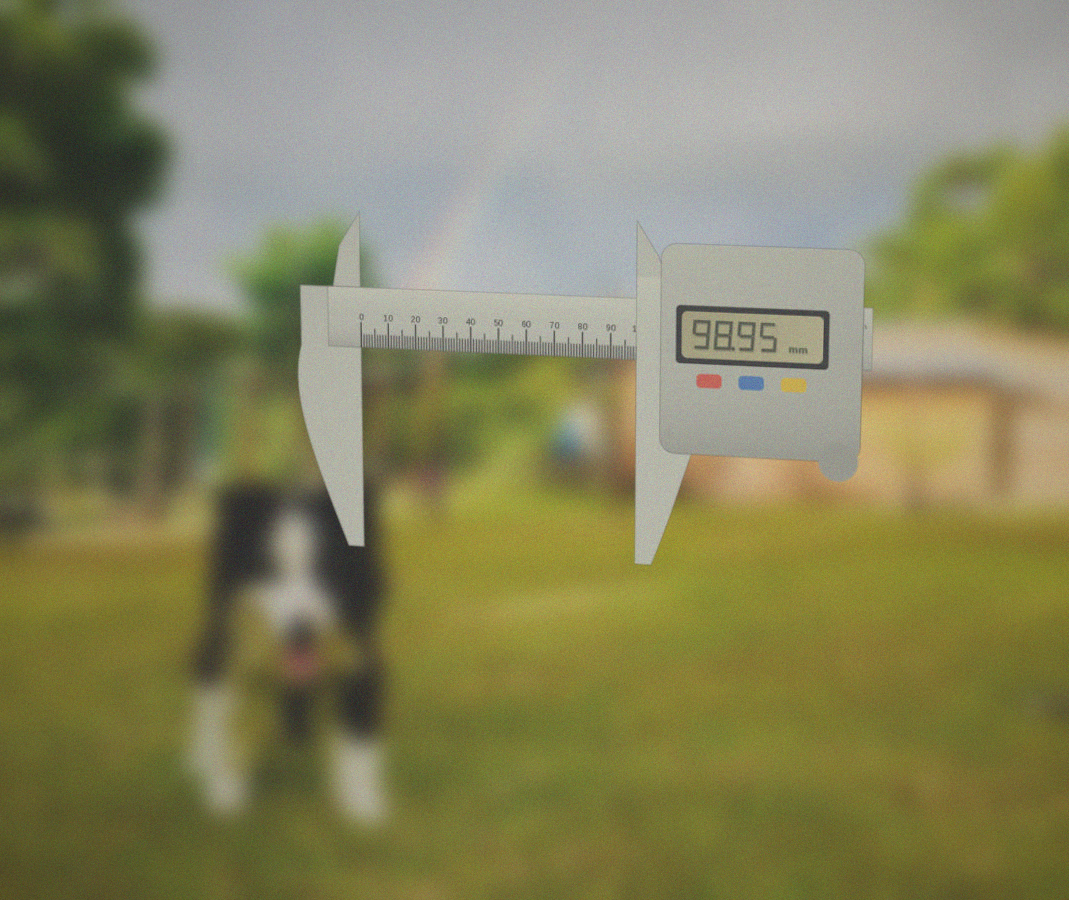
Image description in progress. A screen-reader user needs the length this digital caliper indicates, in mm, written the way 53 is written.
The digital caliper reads 98.95
